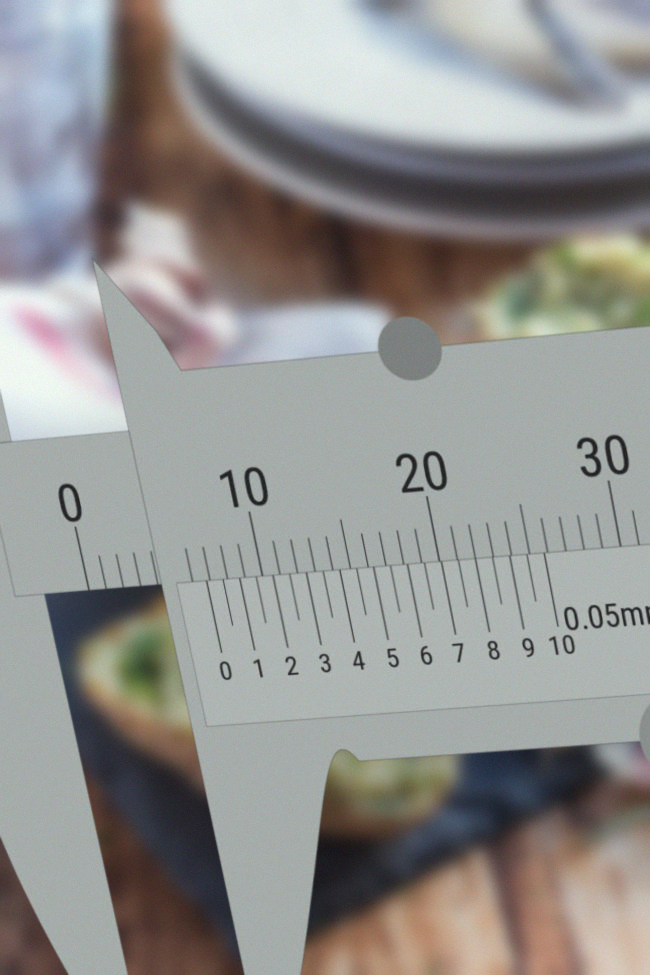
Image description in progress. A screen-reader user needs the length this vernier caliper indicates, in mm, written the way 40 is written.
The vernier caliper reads 6.8
